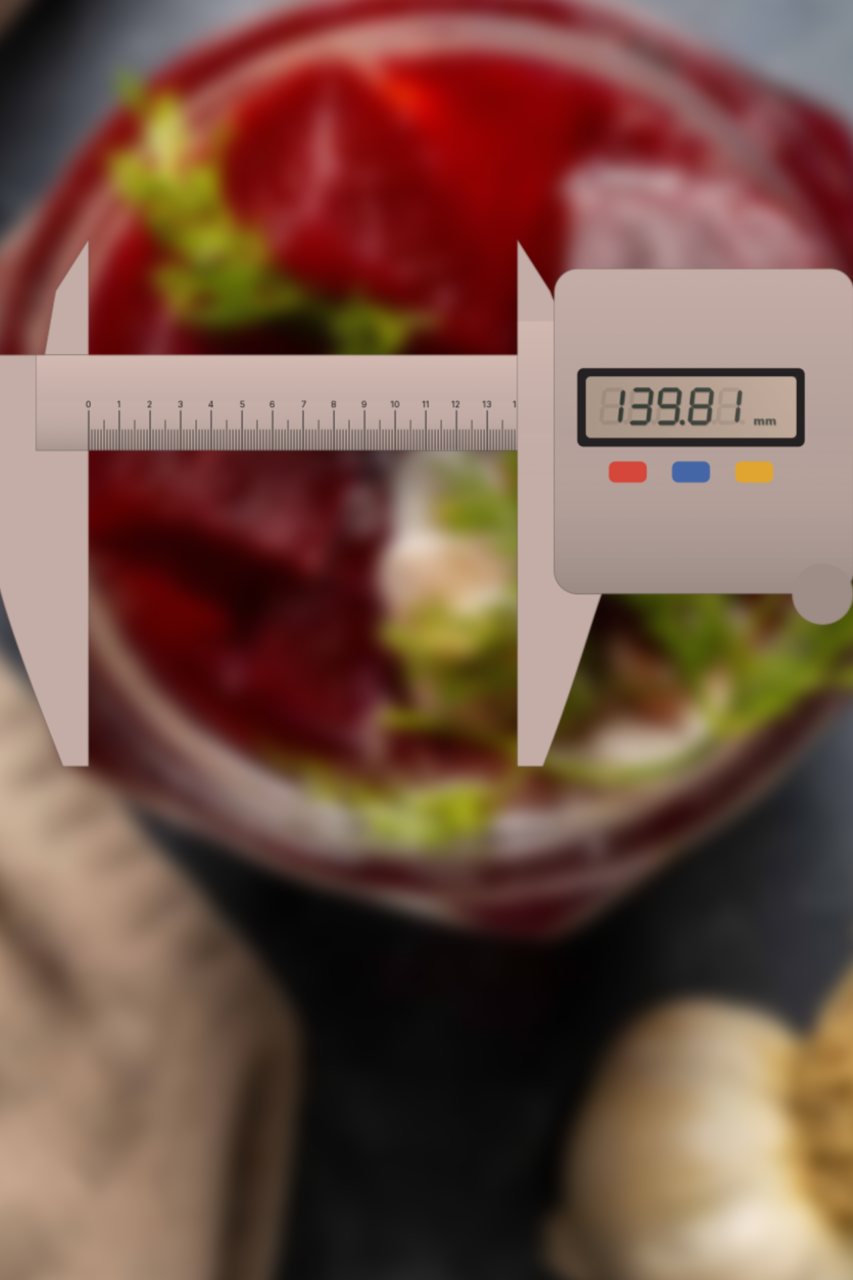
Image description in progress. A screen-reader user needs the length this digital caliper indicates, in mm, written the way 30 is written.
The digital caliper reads 139.81
